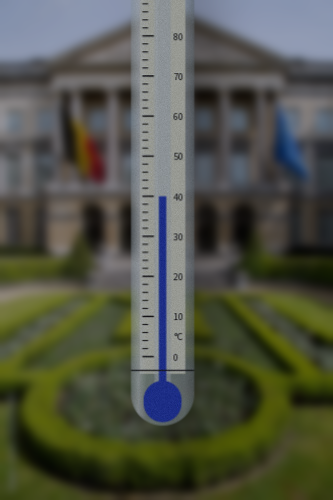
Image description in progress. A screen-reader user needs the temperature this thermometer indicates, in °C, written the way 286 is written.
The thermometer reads 40
